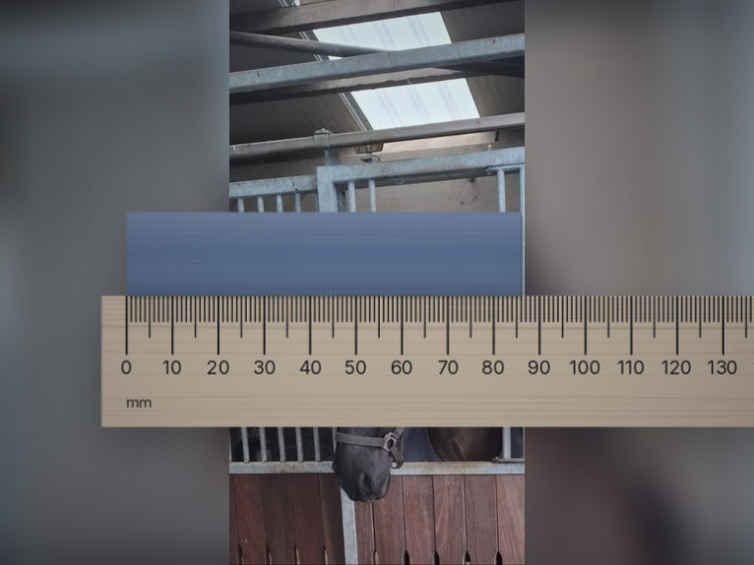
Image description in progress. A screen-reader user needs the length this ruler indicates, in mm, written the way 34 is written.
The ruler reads 86
